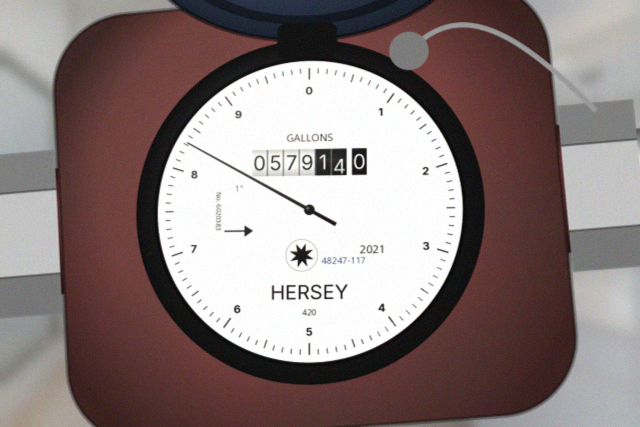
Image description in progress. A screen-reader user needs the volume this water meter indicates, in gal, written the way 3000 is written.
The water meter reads 579138.3
